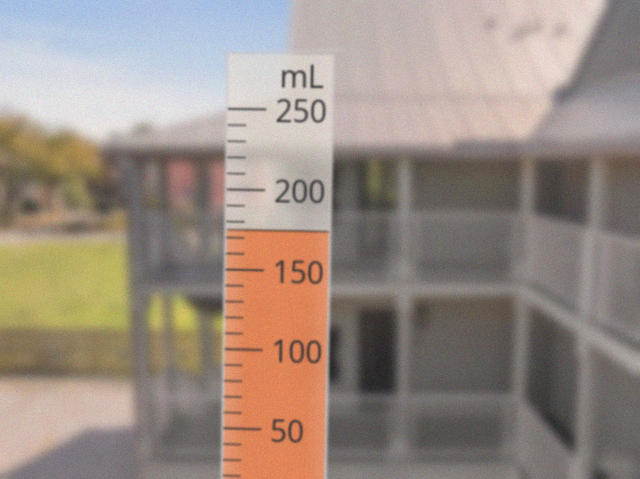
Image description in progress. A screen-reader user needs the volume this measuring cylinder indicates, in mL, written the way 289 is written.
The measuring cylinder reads 175
